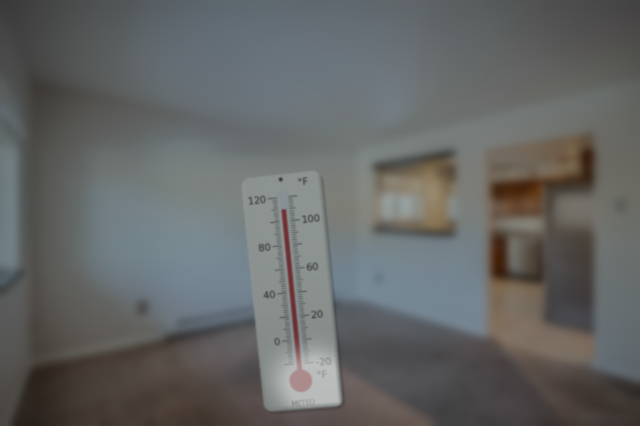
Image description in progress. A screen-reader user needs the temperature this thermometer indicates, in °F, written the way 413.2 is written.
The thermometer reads 110
